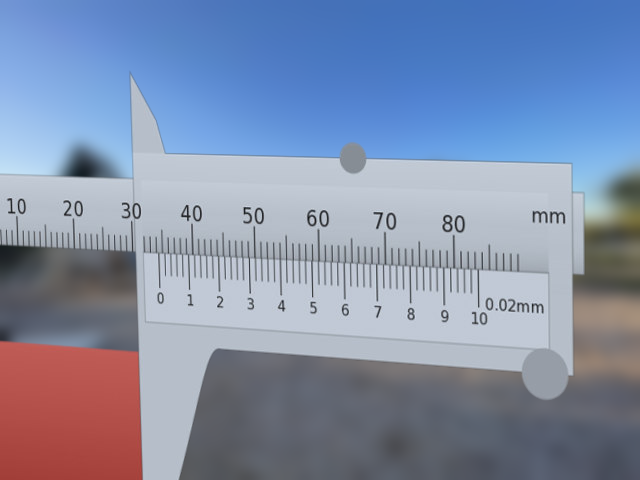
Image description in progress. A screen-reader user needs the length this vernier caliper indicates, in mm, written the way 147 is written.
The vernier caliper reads 34.4
